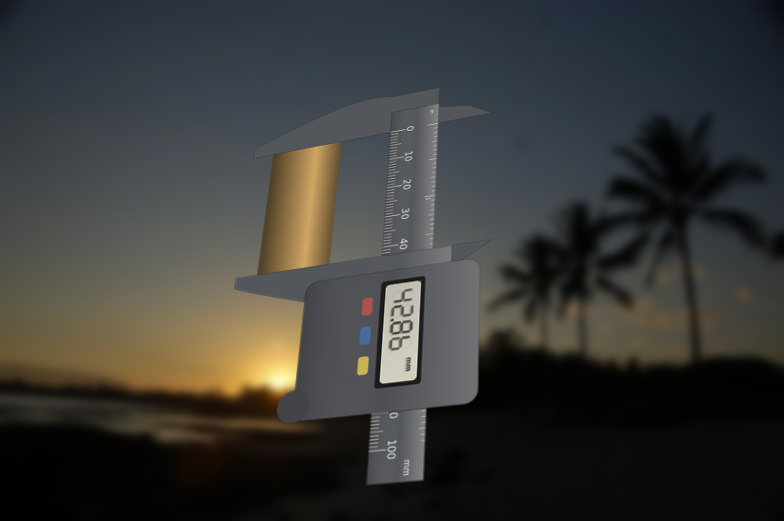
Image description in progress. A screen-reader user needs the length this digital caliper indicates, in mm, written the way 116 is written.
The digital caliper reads 42.86
